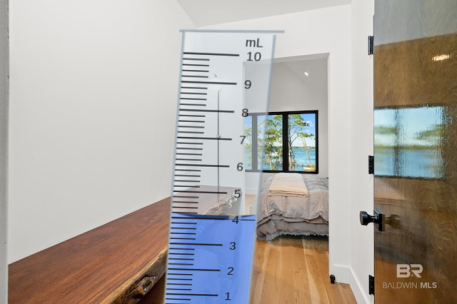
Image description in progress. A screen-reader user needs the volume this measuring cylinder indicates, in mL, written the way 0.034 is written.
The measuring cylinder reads 4
